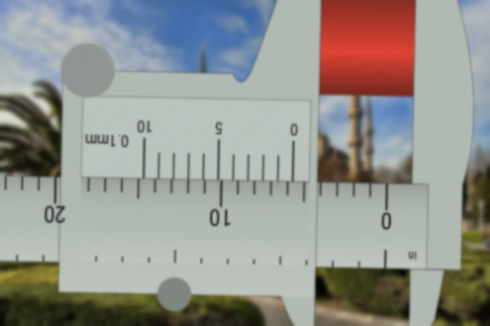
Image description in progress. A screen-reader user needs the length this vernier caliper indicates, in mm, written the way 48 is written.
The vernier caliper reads 5.7
